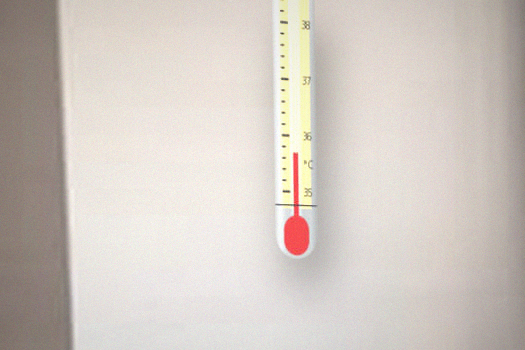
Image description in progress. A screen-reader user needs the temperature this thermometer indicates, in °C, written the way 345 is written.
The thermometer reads 35.7
